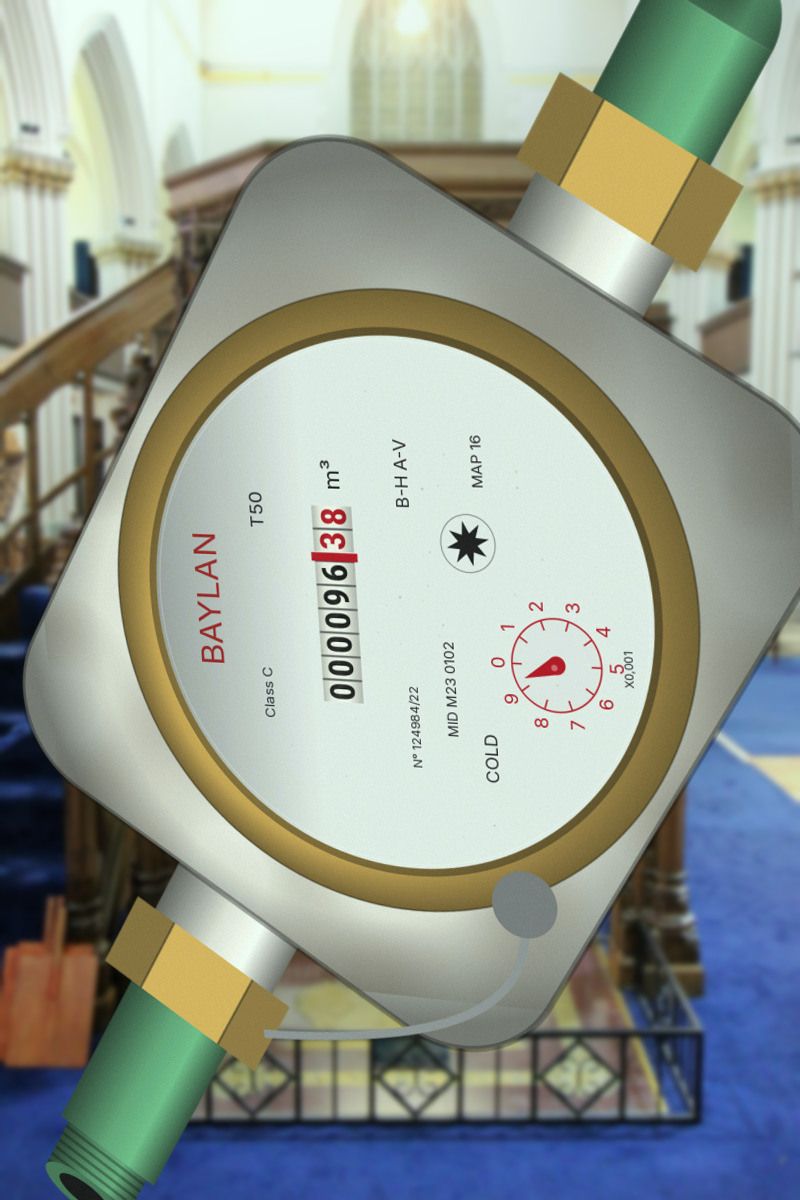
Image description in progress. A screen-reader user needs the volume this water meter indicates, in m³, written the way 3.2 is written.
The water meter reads 96.379
